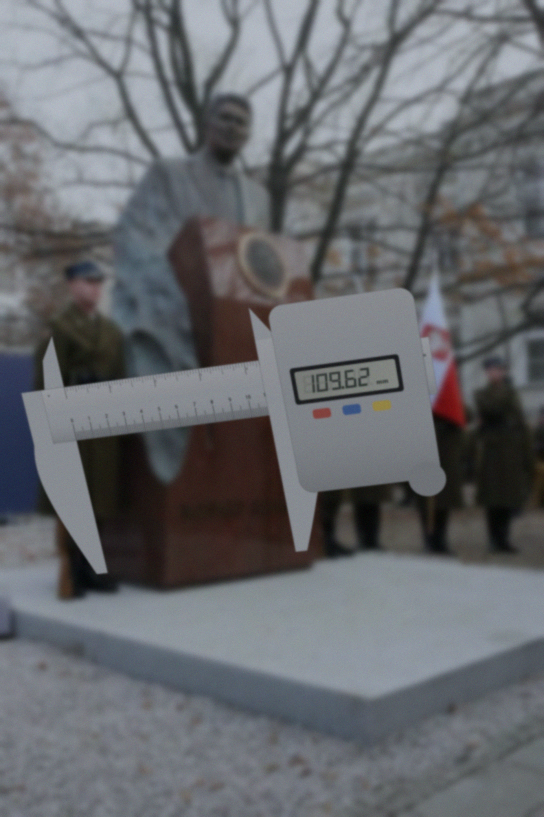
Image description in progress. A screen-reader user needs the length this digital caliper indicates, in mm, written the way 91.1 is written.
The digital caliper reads 109.62
